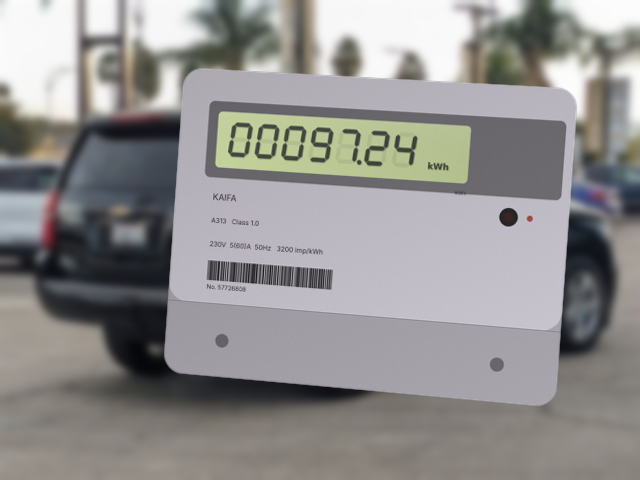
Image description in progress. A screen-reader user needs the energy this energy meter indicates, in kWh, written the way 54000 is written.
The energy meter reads 97.24
